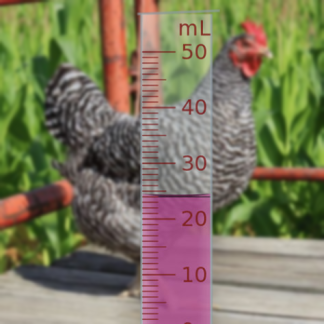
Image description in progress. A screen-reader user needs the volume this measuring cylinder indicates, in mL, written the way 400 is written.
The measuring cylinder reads 24
